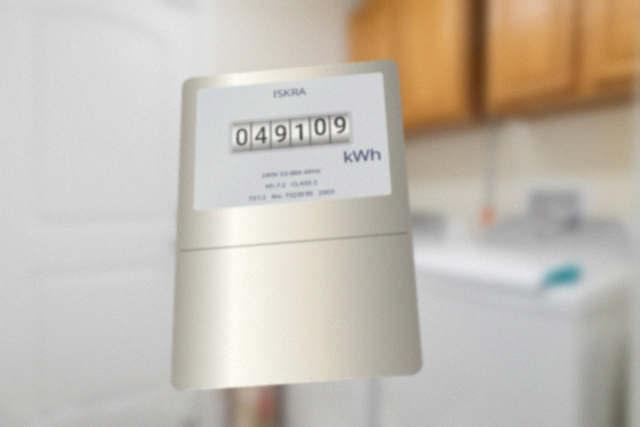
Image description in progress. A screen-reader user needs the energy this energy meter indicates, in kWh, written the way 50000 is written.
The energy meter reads 49109
